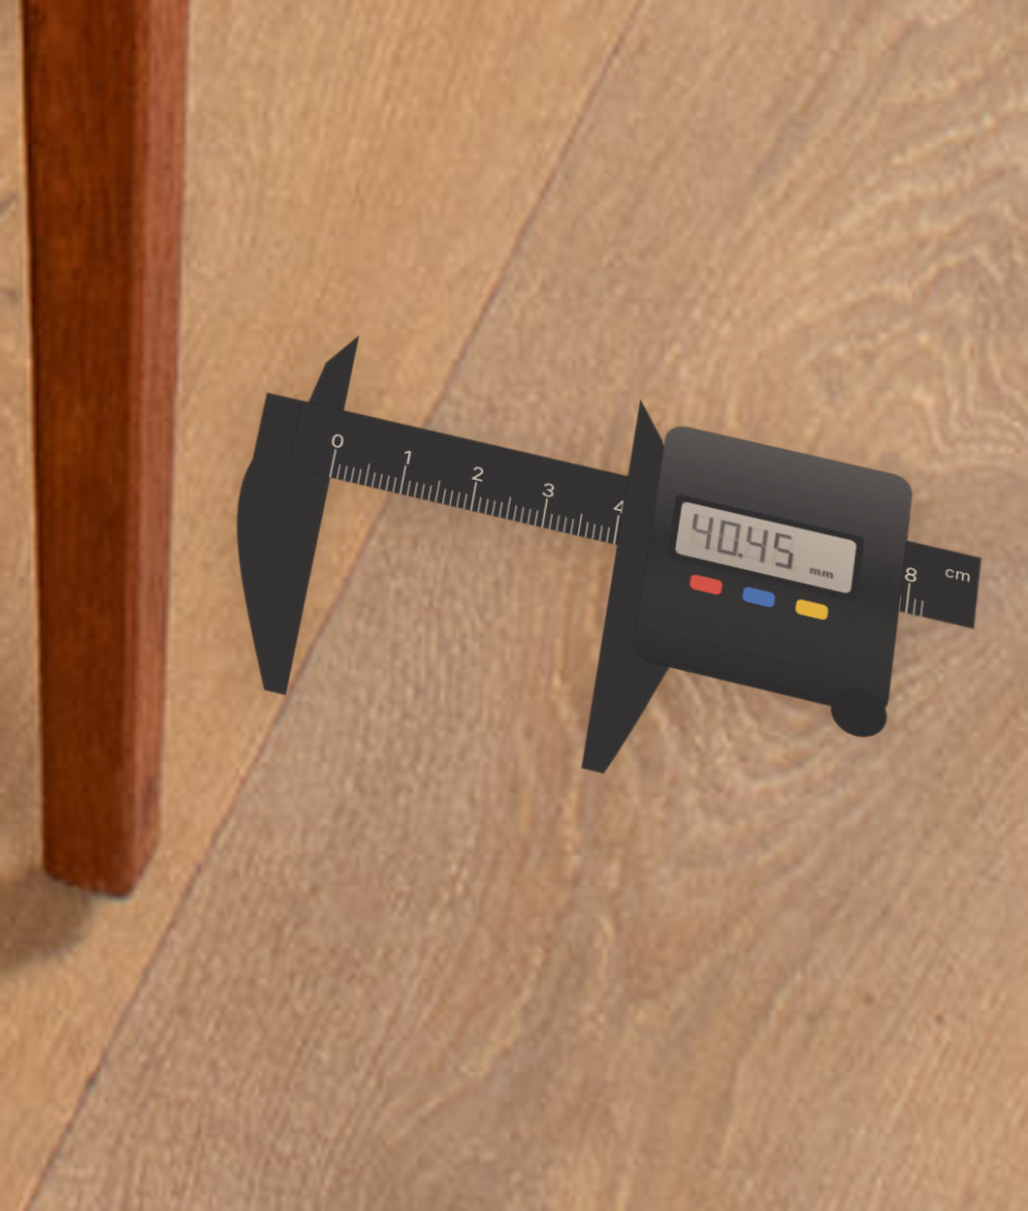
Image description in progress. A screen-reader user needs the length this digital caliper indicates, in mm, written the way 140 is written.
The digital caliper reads 40.45
